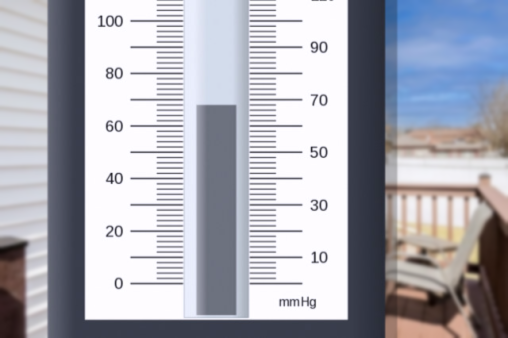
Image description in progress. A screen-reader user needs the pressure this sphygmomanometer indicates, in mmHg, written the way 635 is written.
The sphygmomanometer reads 68
